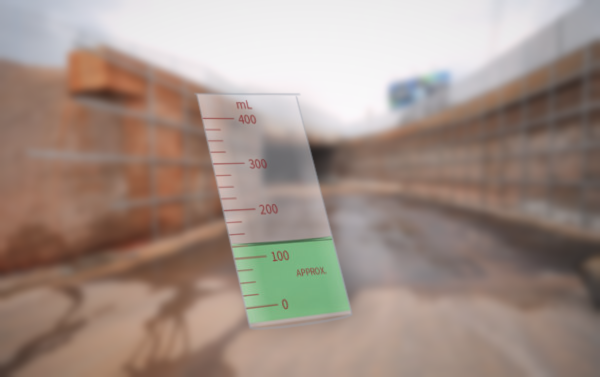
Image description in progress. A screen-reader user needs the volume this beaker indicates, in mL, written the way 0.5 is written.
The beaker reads 125
